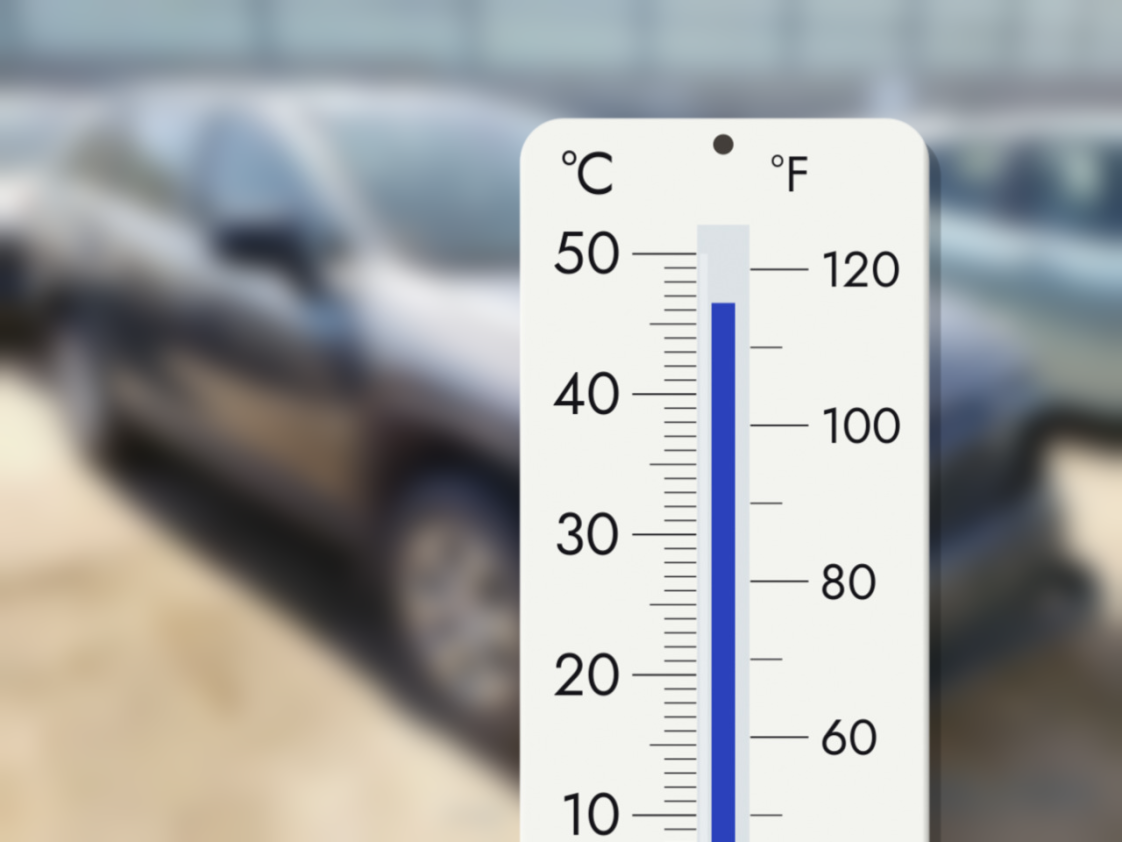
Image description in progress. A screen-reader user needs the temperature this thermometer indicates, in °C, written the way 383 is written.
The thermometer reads 46.5
